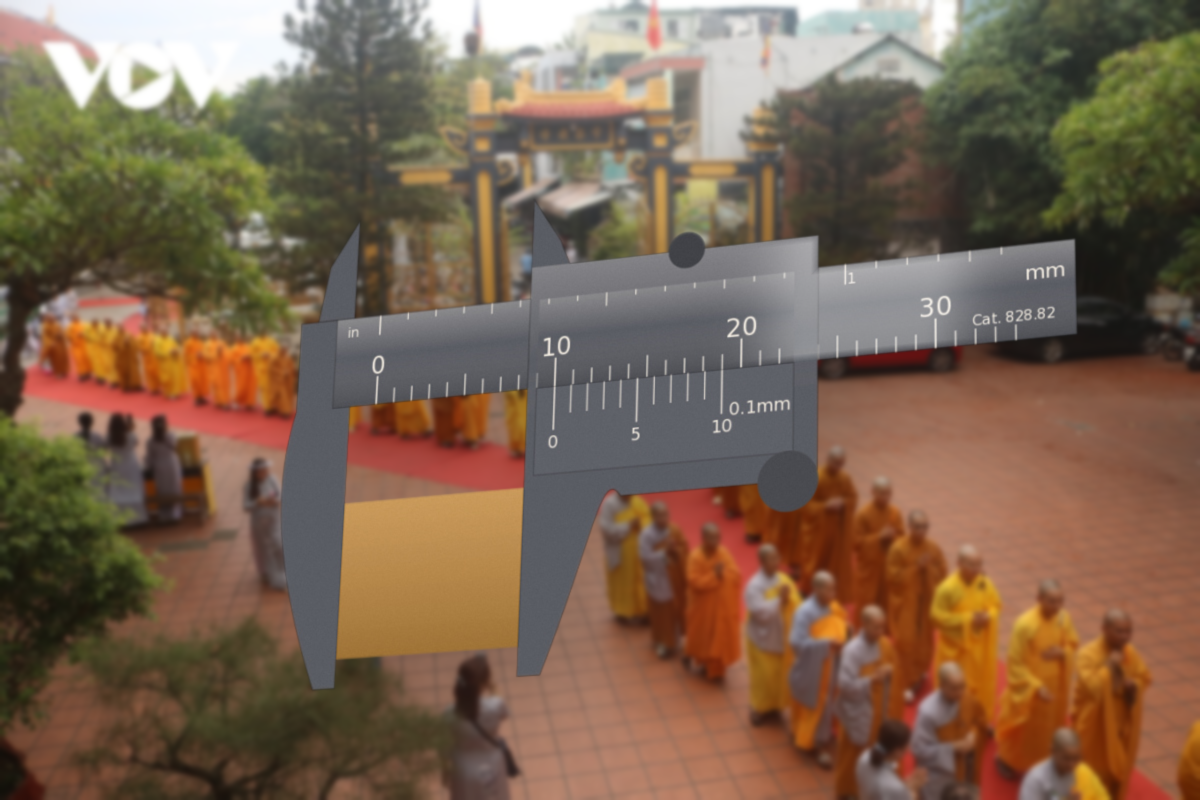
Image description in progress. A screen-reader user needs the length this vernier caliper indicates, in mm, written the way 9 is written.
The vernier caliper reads 10.0
